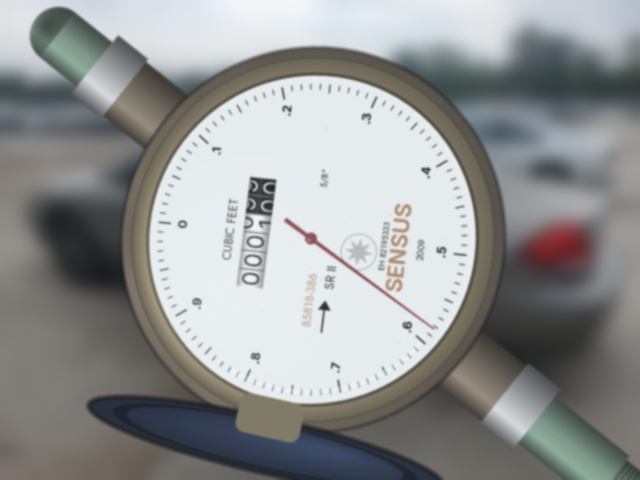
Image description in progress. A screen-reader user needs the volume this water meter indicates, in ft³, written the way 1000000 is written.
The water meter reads 99.58
